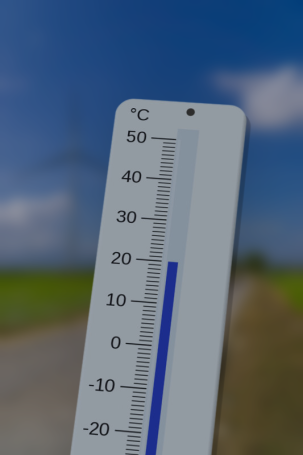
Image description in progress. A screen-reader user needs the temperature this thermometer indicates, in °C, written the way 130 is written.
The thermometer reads 20
